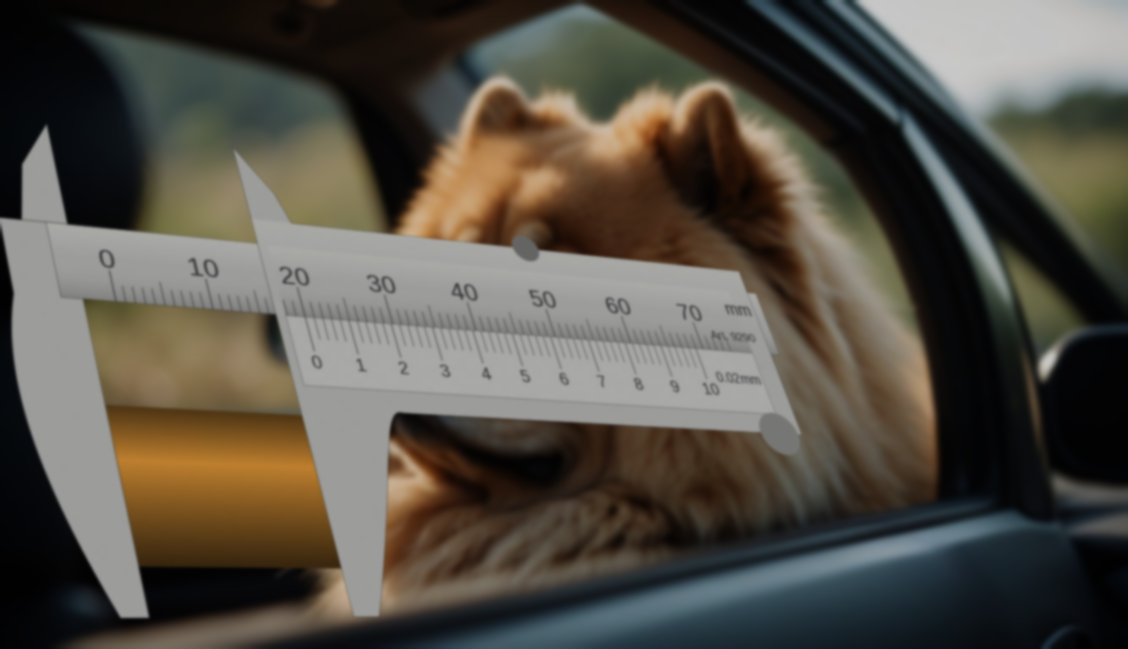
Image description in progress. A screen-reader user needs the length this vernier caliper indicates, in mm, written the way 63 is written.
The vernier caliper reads 20.0
